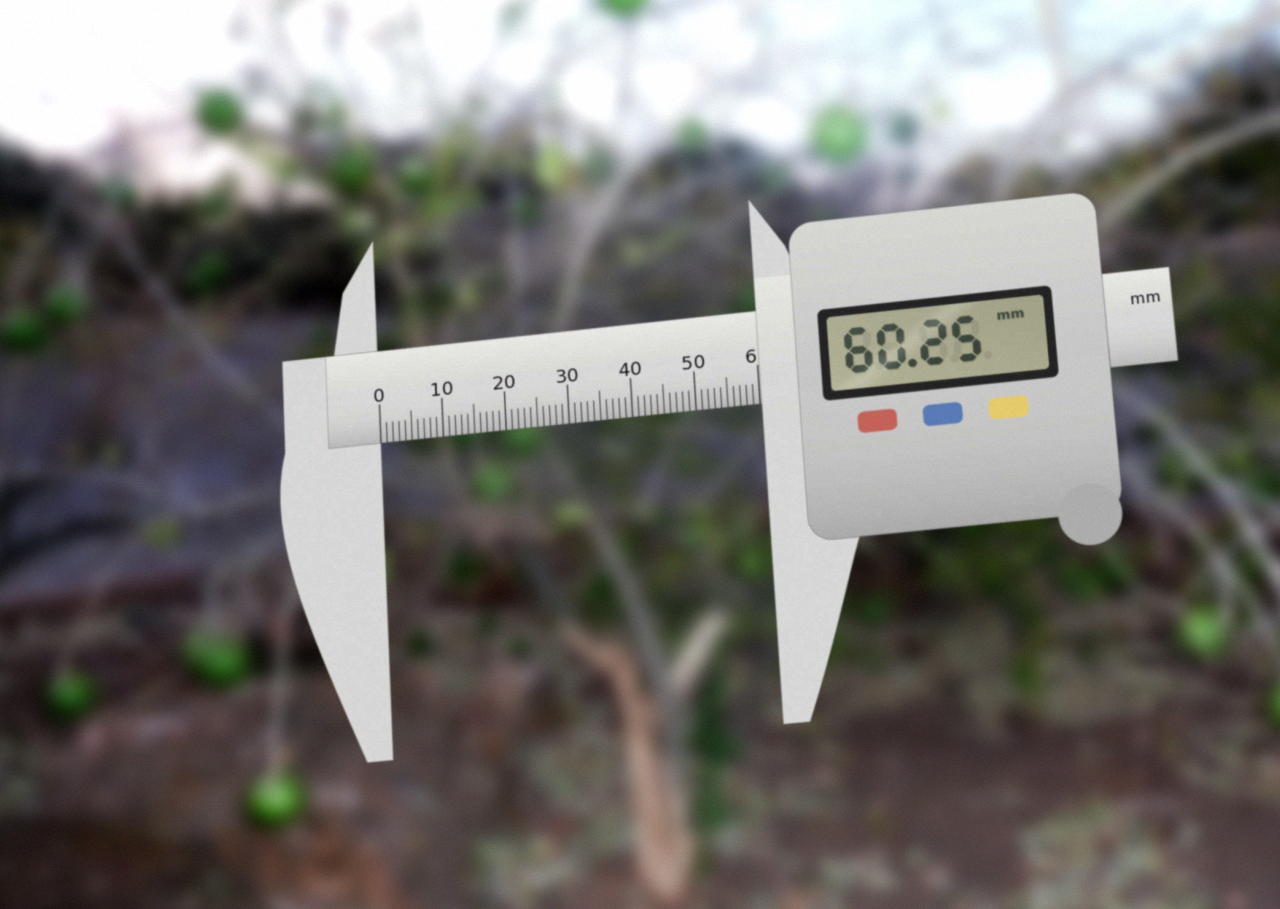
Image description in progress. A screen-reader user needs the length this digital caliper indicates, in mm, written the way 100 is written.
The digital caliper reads 60.25
